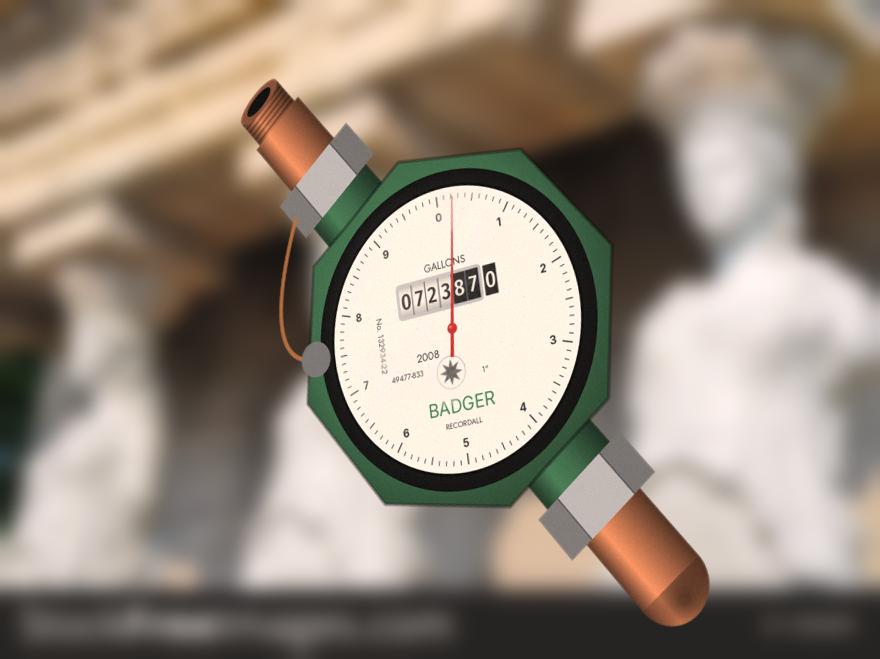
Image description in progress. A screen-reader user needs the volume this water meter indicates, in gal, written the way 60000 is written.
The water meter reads 723870.2
